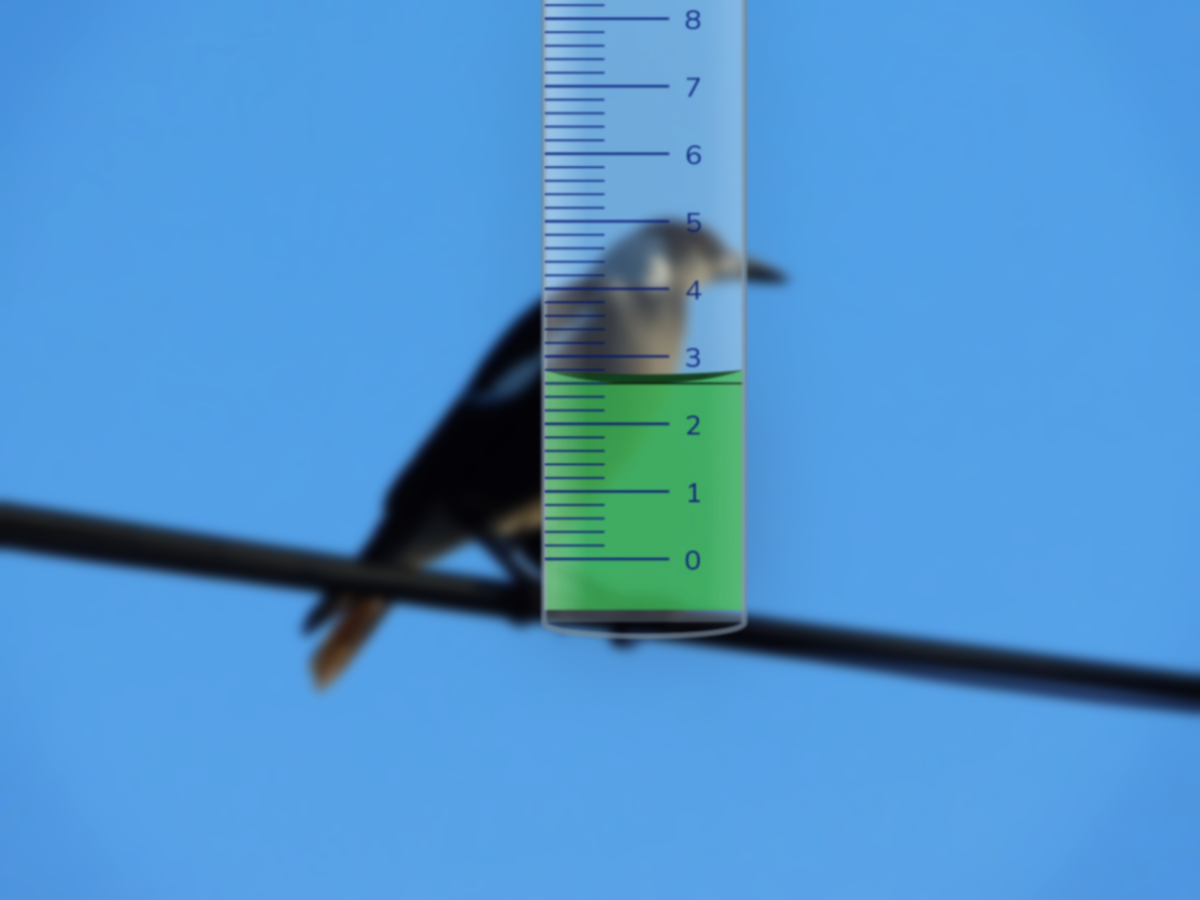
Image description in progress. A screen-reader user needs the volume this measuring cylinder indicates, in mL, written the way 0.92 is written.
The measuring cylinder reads 2.6
